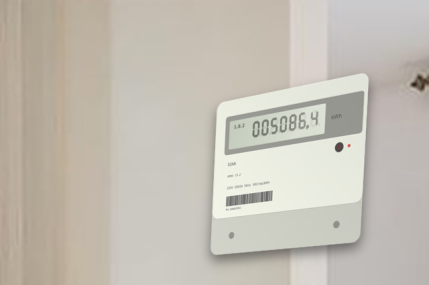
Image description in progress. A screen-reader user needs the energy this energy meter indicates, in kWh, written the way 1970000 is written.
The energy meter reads 5086.4
